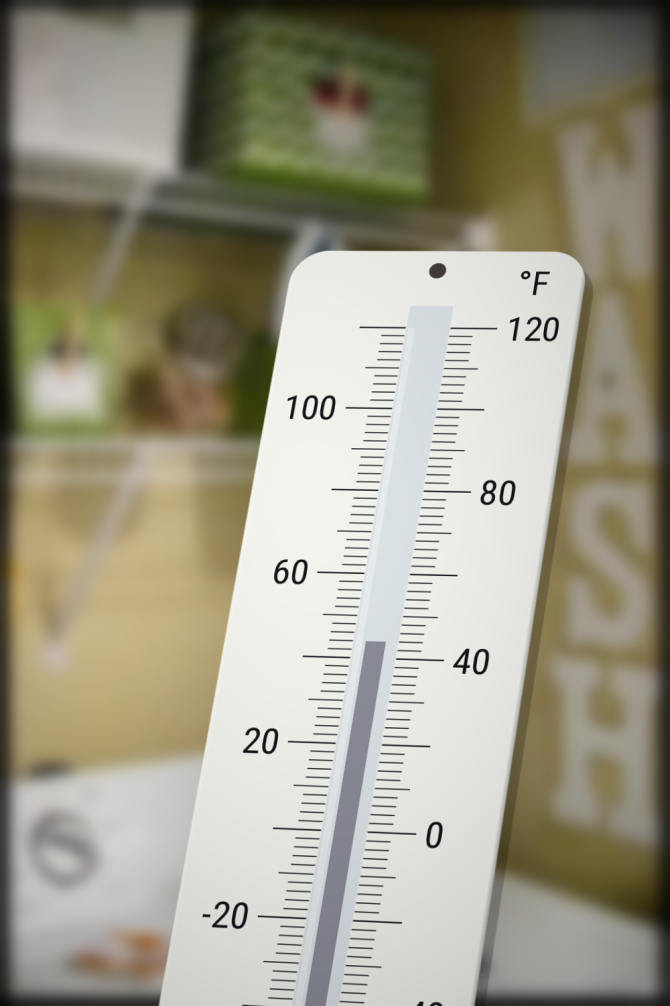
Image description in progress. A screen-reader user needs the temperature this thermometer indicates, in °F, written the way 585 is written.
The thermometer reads 44
